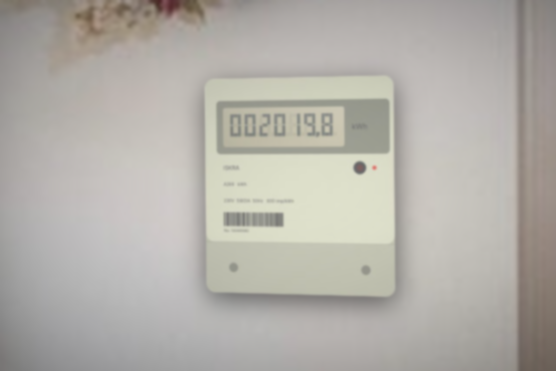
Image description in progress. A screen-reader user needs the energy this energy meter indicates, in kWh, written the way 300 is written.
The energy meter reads 2019.8
